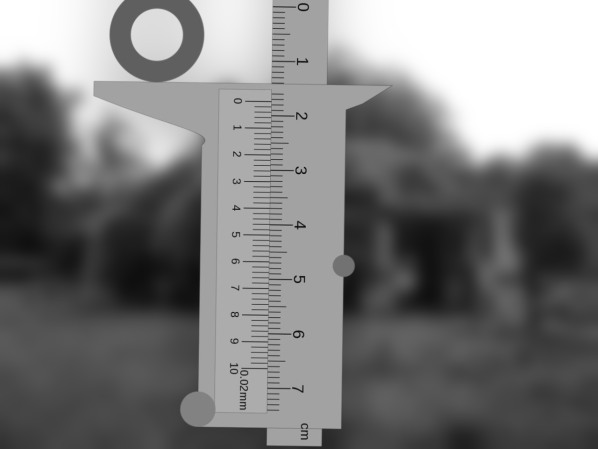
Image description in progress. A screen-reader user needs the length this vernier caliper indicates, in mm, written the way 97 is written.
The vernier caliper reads 17.4
